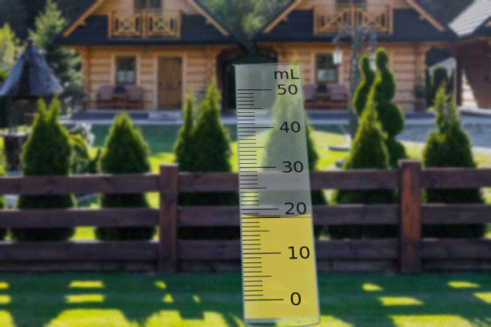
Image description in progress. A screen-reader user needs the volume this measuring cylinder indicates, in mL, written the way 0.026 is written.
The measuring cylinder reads 18
